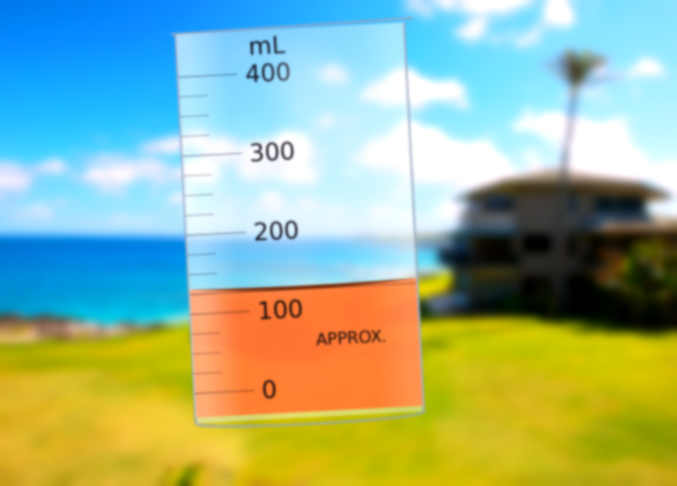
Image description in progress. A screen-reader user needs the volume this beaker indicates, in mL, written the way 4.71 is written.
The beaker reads 125
